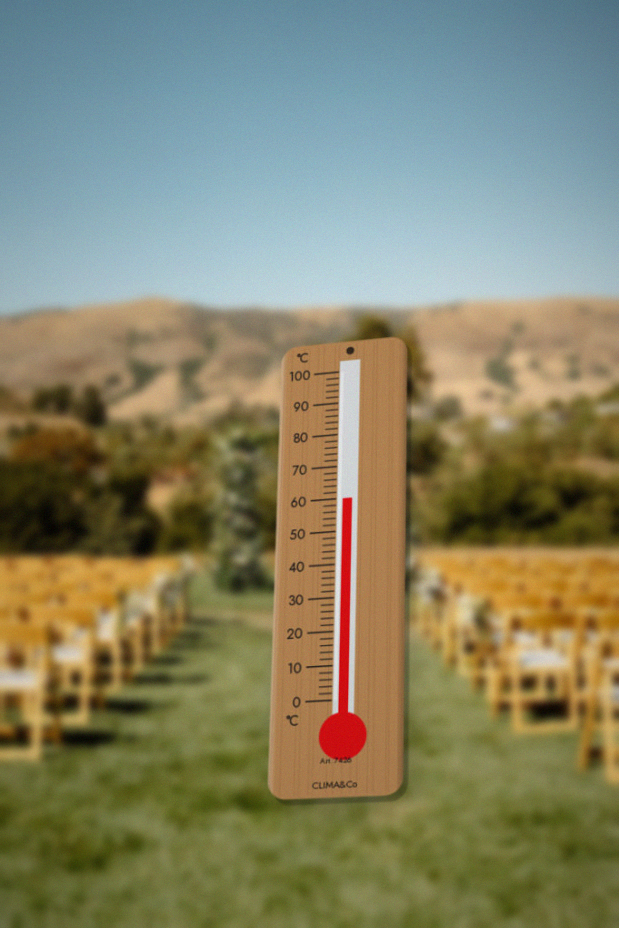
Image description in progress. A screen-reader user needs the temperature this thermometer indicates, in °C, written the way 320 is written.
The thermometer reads 60
